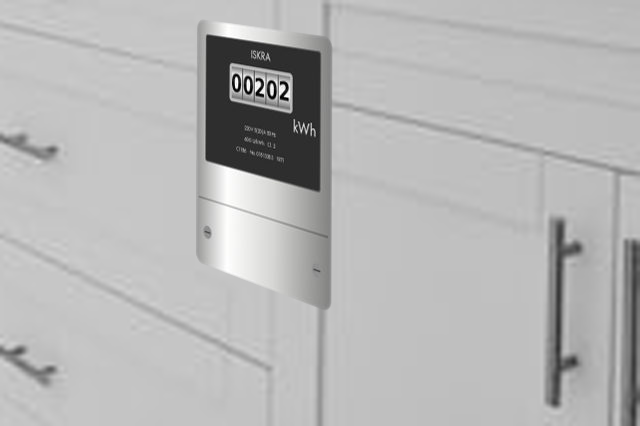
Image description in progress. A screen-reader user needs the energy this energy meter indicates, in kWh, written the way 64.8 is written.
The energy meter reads 202
